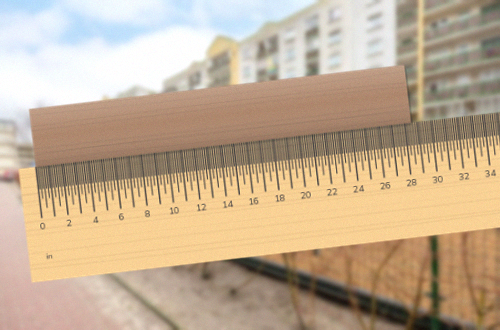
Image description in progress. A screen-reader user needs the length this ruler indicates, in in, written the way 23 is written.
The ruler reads 28.5
